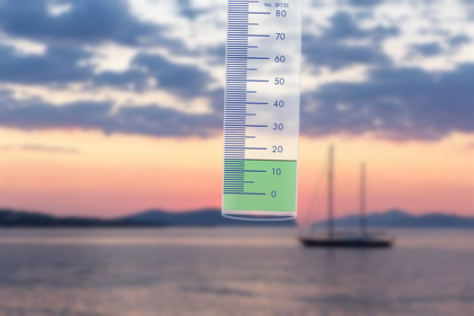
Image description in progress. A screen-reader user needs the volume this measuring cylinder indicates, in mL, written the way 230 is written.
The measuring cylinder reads 15
